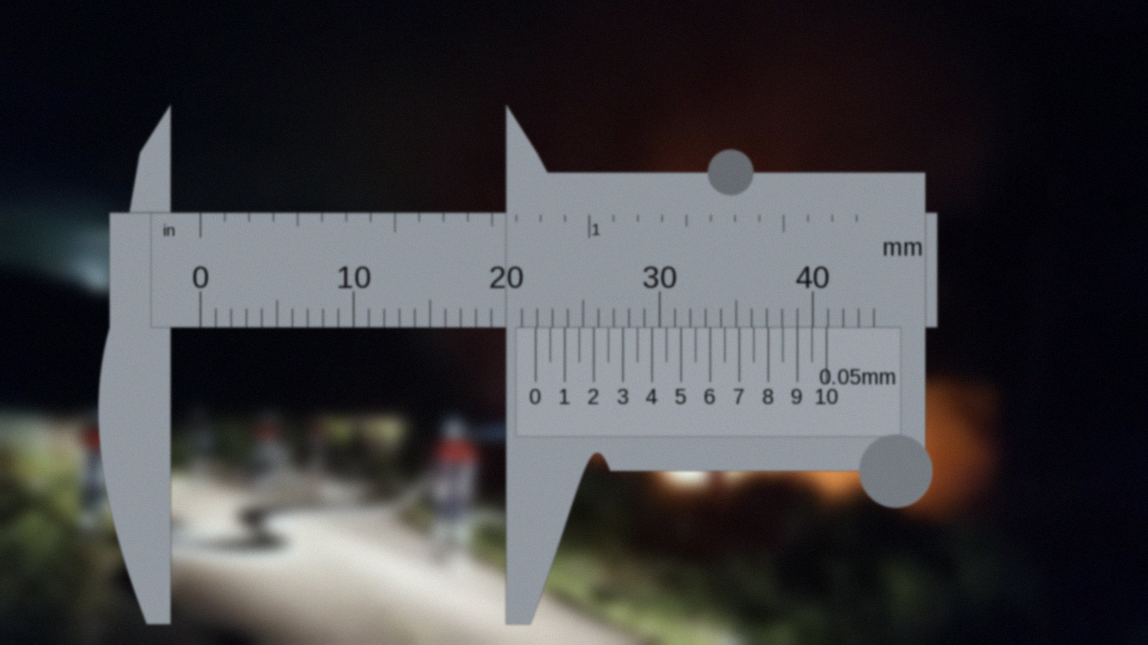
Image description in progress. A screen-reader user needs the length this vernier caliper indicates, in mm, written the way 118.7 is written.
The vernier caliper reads 21.9
